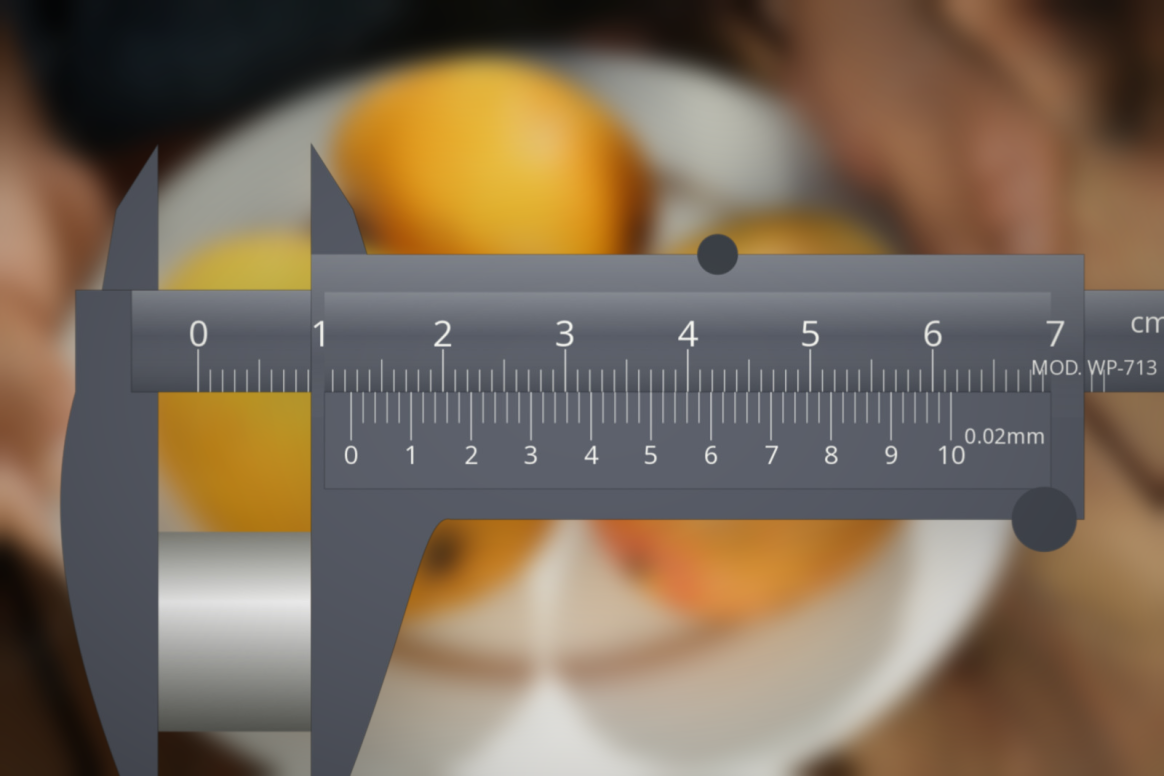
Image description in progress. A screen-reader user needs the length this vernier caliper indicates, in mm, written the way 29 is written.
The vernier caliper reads 12.5
